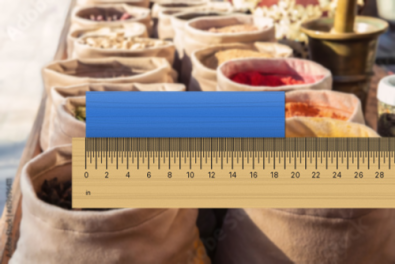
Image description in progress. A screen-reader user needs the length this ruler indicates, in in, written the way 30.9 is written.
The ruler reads 19
